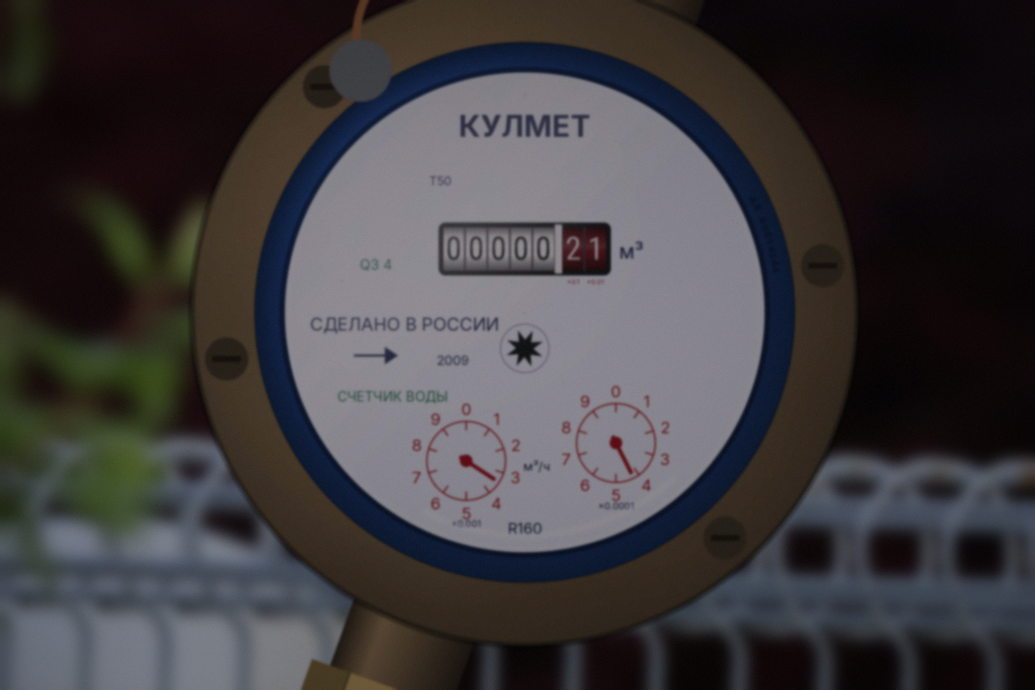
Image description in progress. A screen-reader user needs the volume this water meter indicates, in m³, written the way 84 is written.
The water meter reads 0.2134
